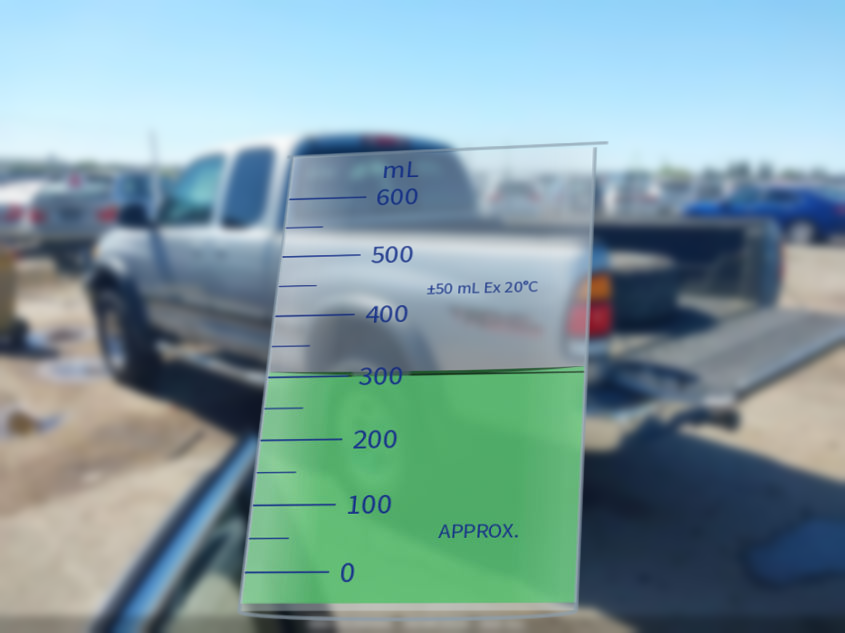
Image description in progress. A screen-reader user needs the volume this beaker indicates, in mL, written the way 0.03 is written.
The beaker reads 300
